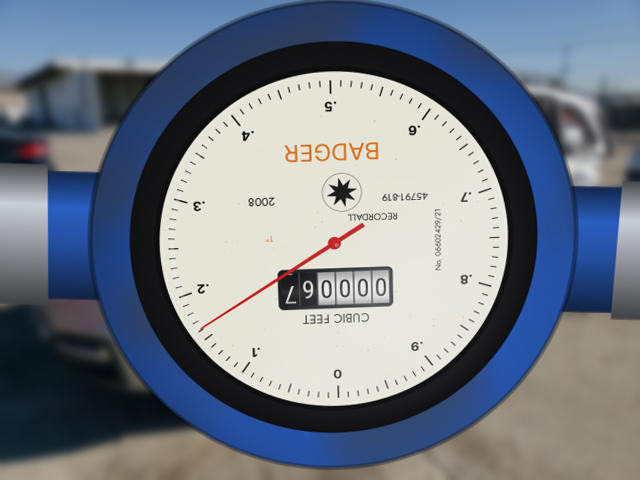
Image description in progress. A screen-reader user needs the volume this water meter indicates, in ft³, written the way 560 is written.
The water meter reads 67.16
